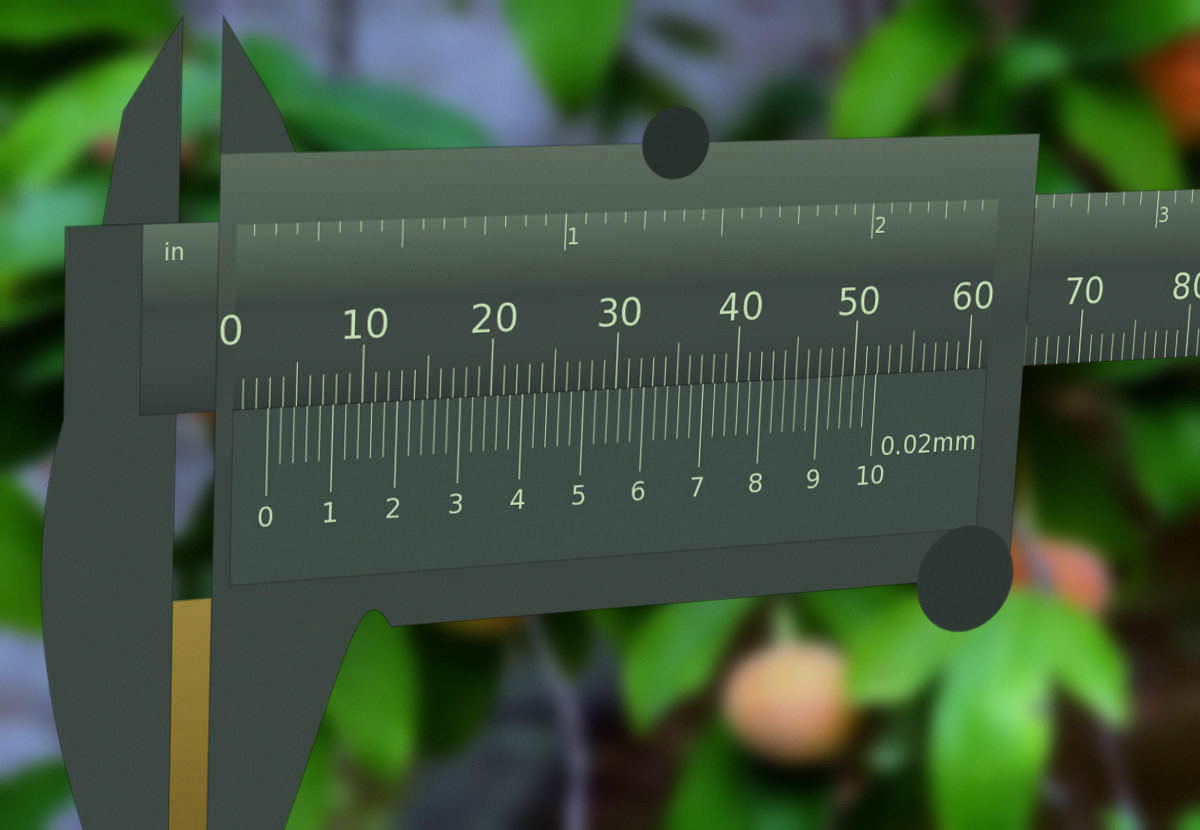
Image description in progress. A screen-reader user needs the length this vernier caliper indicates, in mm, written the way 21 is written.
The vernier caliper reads 2.9
